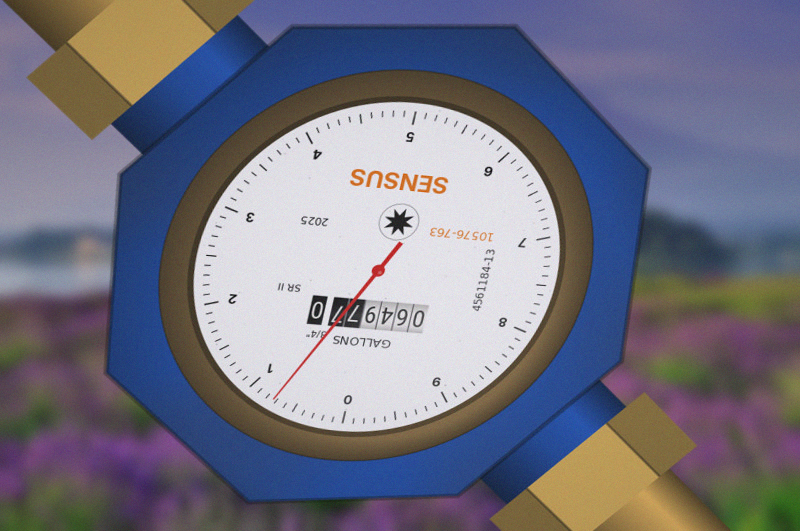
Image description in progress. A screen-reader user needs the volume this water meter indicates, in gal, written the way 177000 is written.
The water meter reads 649770.7
